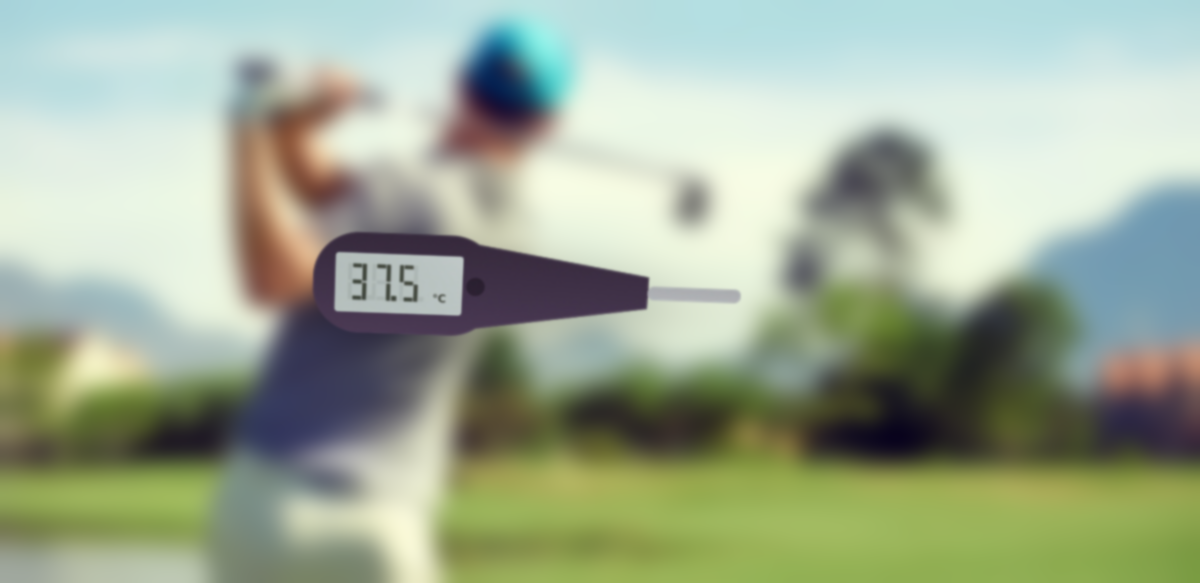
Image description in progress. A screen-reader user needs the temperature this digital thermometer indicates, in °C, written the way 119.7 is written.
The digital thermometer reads 37.5
